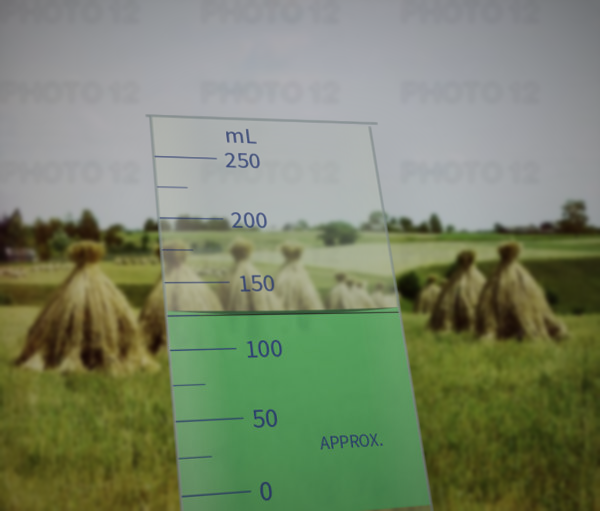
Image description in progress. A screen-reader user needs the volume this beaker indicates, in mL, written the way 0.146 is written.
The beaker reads 125
